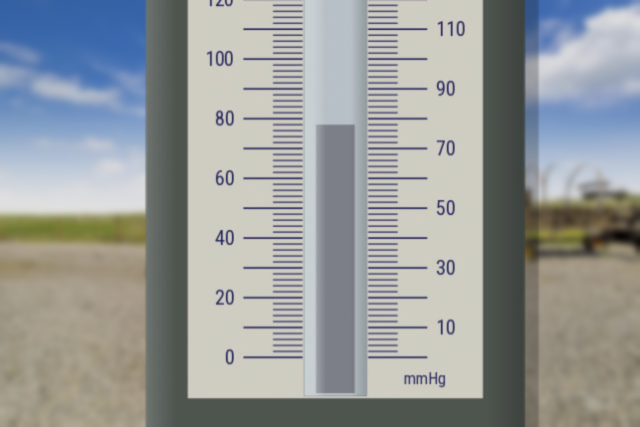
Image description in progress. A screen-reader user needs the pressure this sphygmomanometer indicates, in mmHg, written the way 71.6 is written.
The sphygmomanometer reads 78
